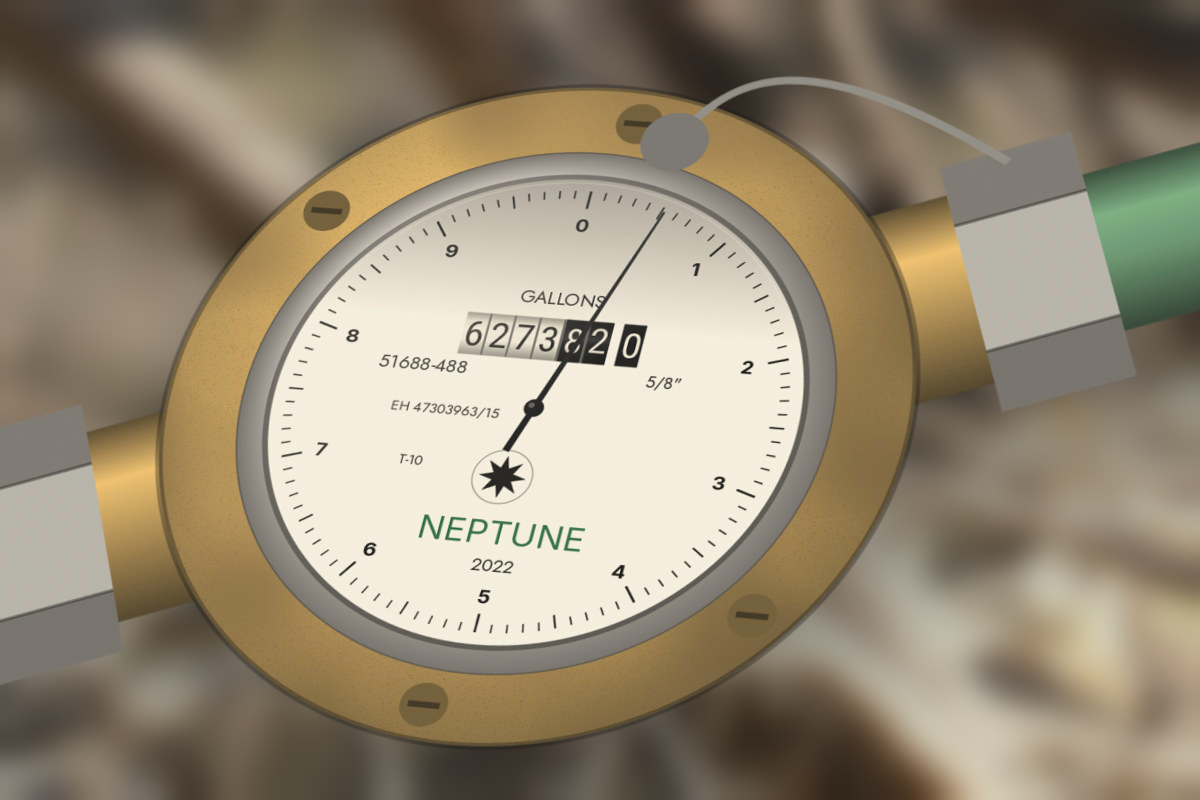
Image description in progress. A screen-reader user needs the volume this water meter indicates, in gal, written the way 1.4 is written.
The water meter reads 6273820.5
